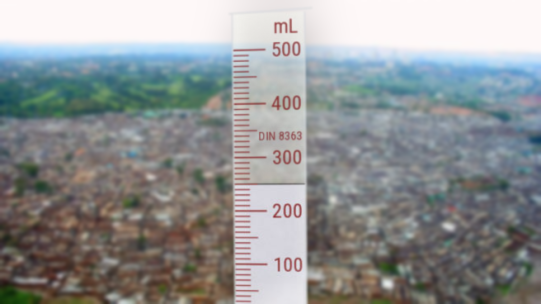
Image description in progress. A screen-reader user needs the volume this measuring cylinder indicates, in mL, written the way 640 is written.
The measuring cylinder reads 250
